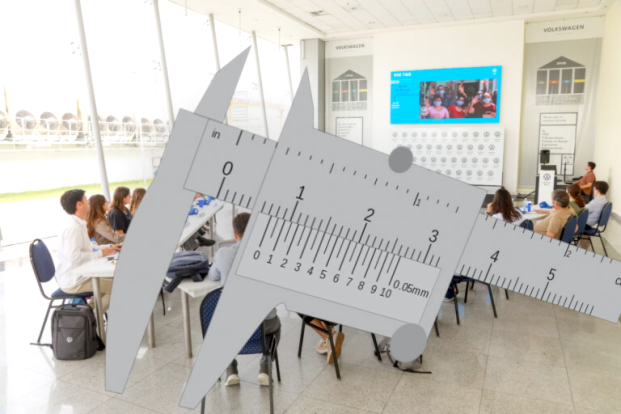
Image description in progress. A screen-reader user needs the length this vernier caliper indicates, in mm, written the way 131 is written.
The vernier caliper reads 7.4
